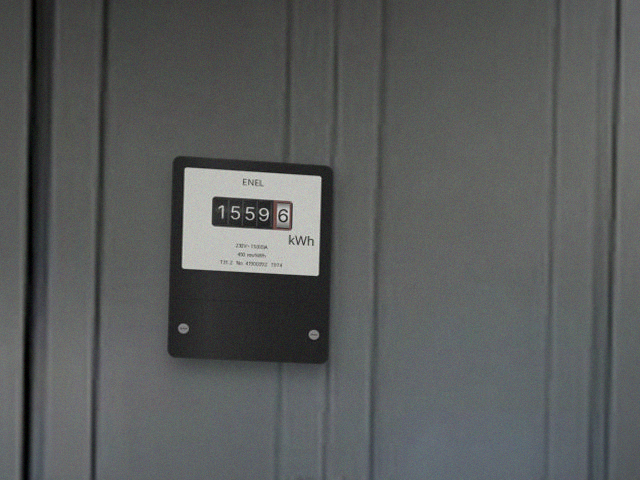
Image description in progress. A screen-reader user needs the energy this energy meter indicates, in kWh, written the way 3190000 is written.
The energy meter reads 1559.6
